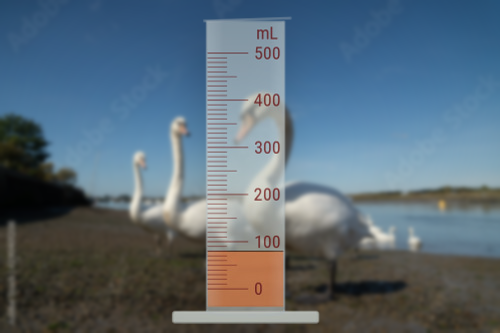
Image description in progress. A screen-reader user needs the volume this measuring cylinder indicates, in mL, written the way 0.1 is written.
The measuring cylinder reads 80
